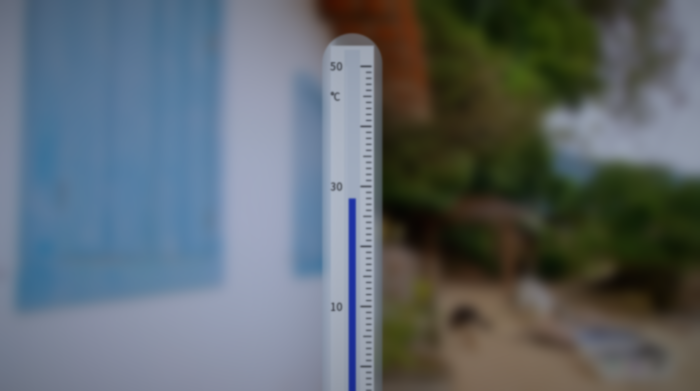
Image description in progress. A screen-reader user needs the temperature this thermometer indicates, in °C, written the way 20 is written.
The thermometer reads 28
